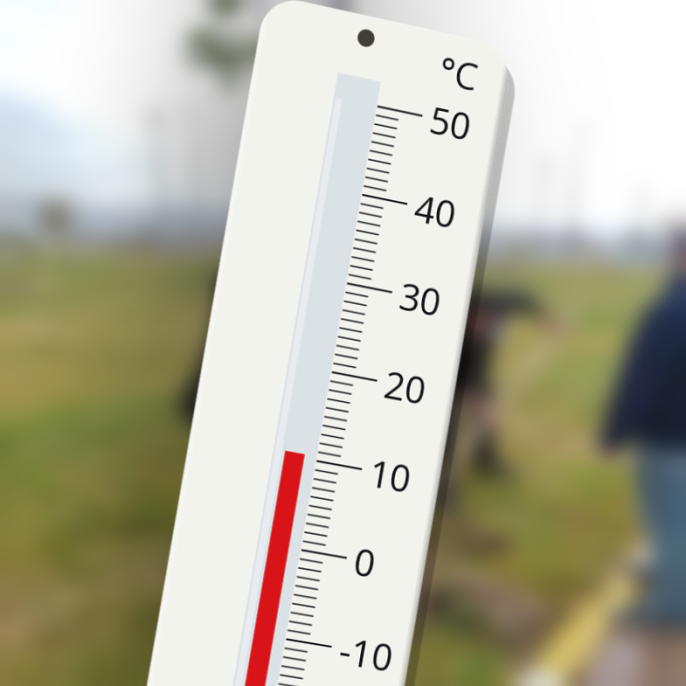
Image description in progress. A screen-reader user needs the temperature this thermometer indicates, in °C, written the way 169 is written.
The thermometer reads 10.5
